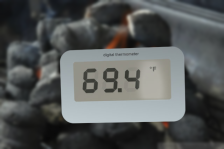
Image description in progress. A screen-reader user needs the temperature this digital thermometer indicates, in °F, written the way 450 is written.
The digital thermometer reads 69.4
